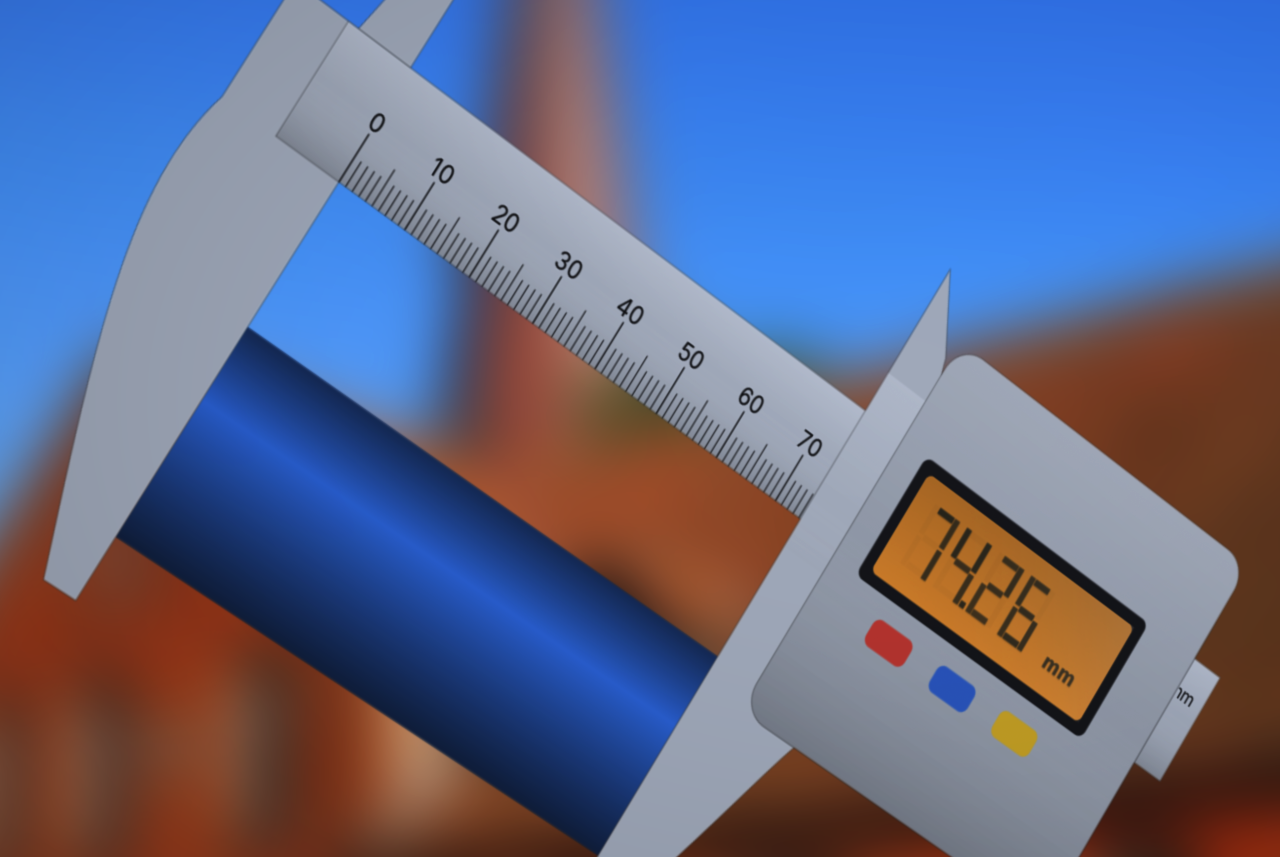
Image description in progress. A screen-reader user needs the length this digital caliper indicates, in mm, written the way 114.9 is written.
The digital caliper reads 74.26
